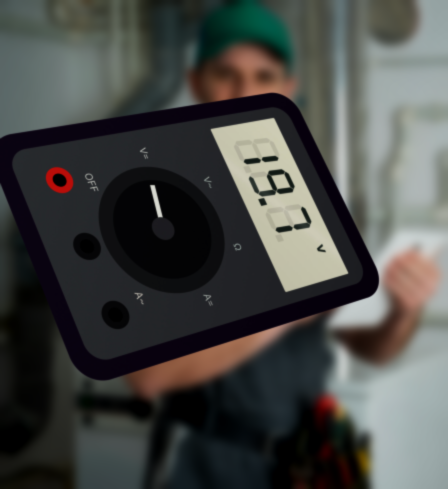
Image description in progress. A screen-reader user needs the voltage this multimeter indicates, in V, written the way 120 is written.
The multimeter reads 19.7
